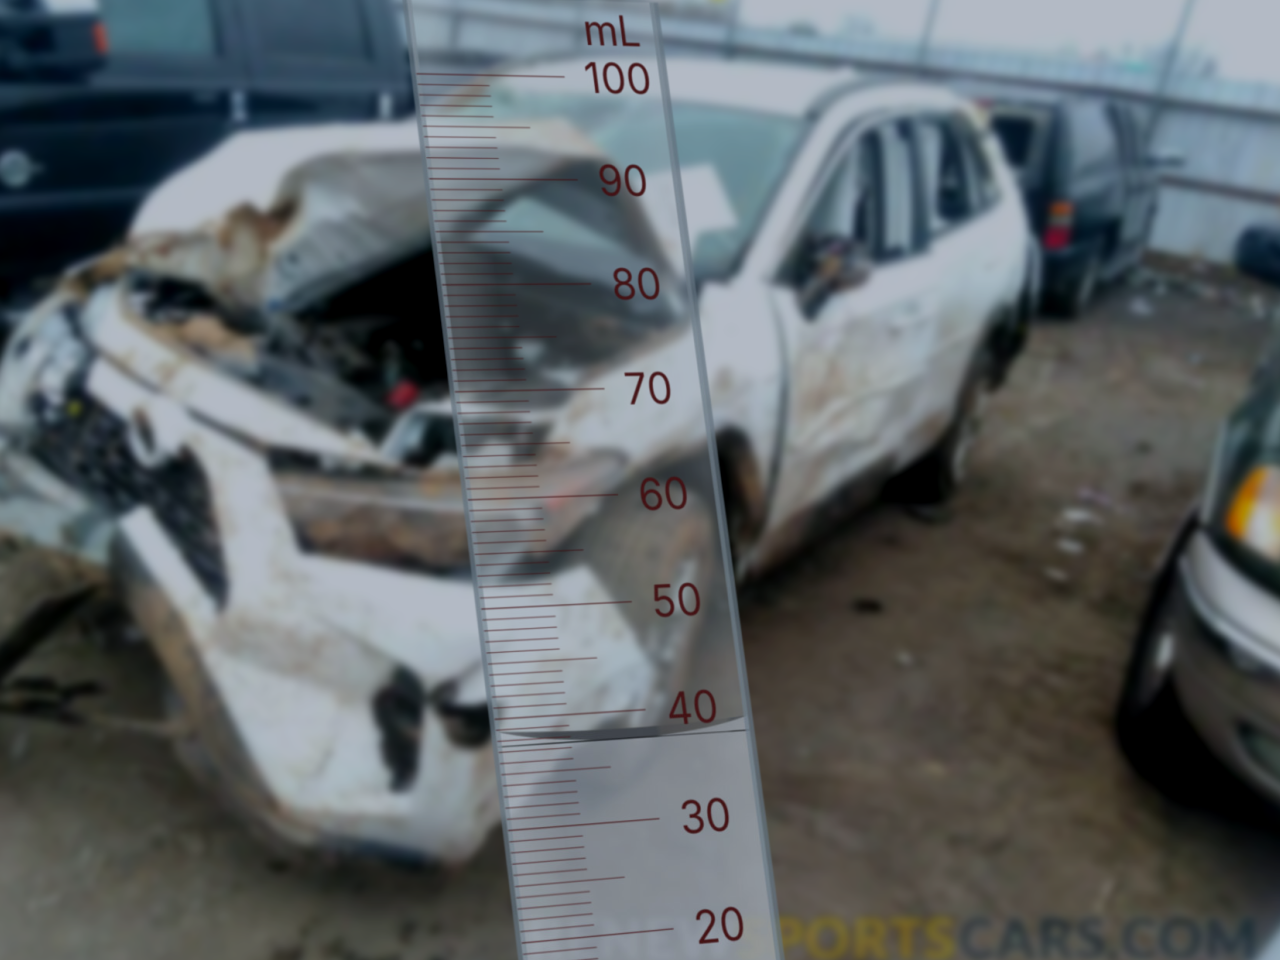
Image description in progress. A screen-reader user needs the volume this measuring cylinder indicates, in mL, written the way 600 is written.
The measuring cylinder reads 37.5
